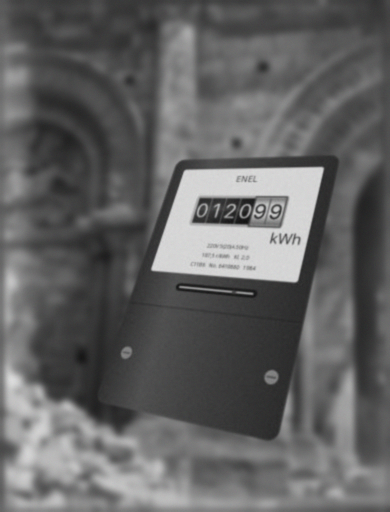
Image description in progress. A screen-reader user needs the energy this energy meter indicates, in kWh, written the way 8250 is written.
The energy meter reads 120.99
